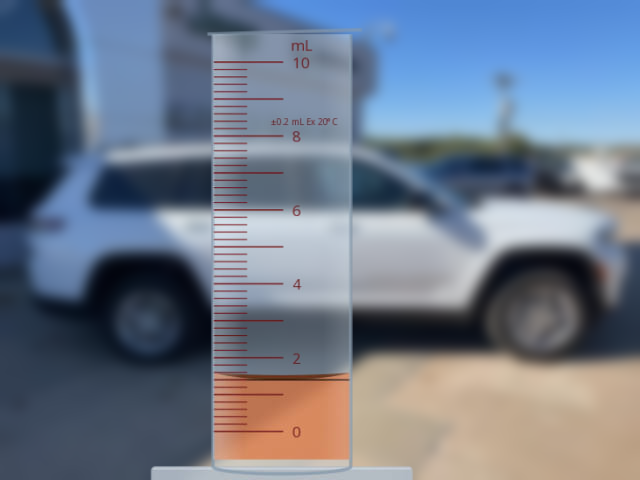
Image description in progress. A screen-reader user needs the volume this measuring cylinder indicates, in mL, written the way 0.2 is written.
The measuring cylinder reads 1.4
